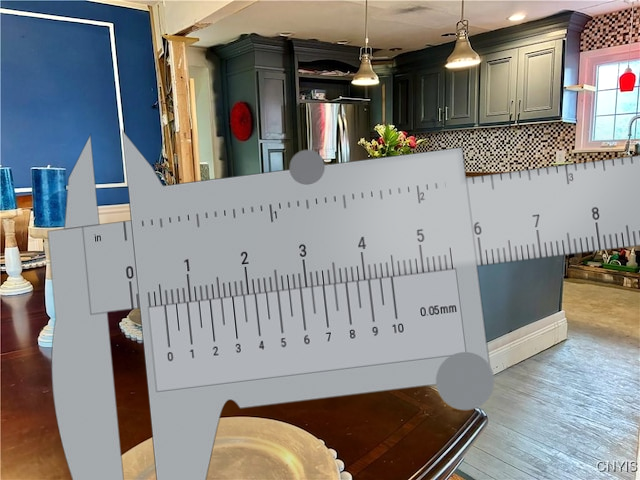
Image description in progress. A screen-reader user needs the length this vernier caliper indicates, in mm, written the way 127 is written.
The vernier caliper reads 5.6
